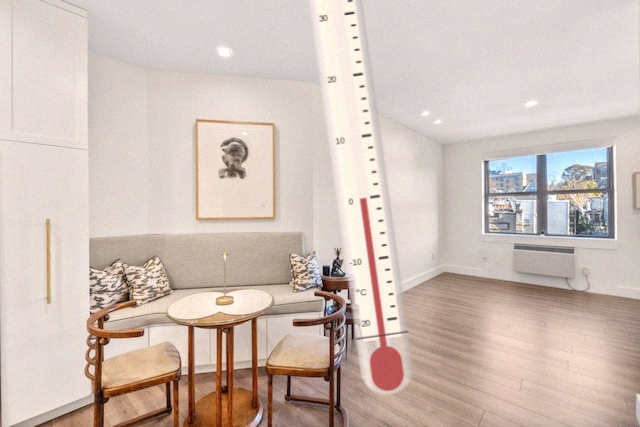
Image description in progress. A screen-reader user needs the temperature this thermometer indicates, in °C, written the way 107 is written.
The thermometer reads 0
